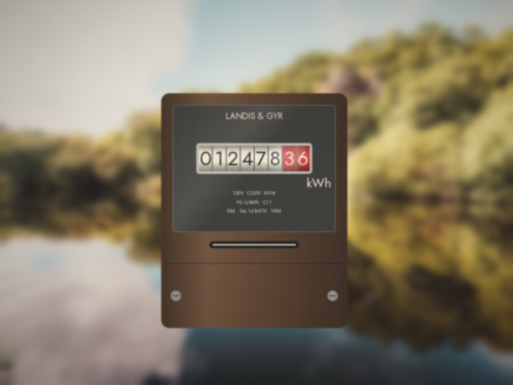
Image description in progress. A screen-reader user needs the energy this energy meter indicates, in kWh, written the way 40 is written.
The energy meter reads 12478.36
